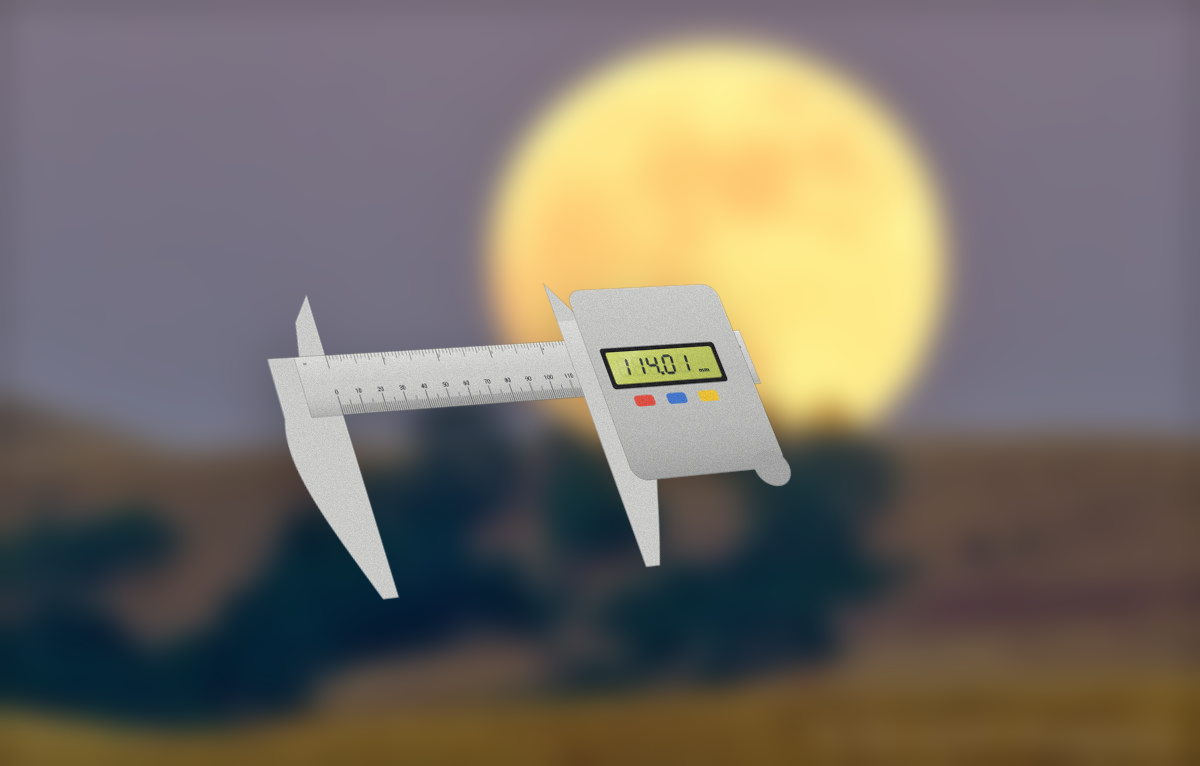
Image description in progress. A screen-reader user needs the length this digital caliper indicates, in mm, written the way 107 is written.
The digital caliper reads 114.01
